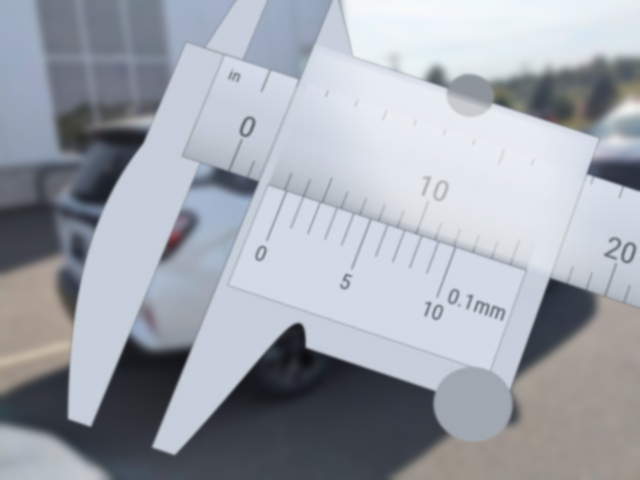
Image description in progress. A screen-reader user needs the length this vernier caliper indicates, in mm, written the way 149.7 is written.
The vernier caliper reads 3.1
